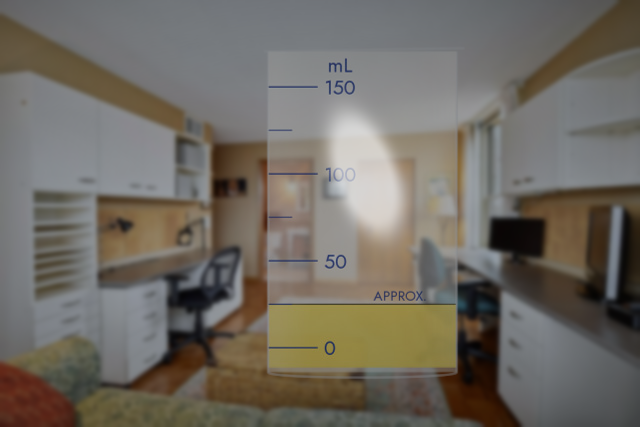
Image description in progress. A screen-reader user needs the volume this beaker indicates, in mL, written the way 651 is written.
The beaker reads 25
